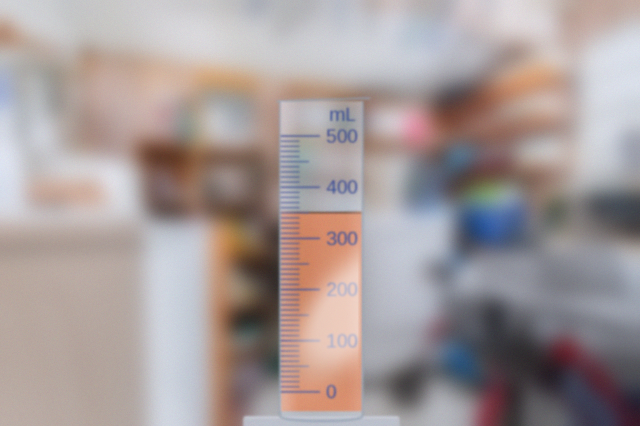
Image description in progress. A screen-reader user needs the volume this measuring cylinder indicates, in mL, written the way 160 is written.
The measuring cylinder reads 350
